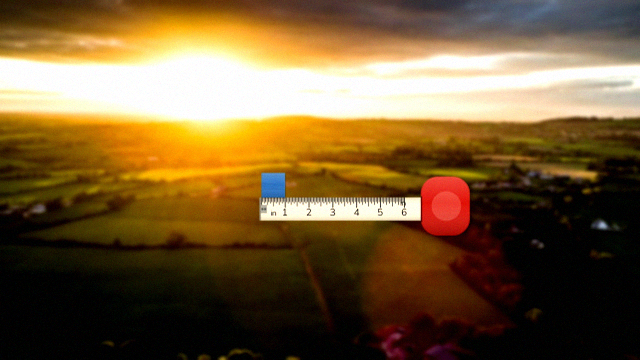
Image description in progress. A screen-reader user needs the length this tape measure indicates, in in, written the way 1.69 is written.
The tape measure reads 1
